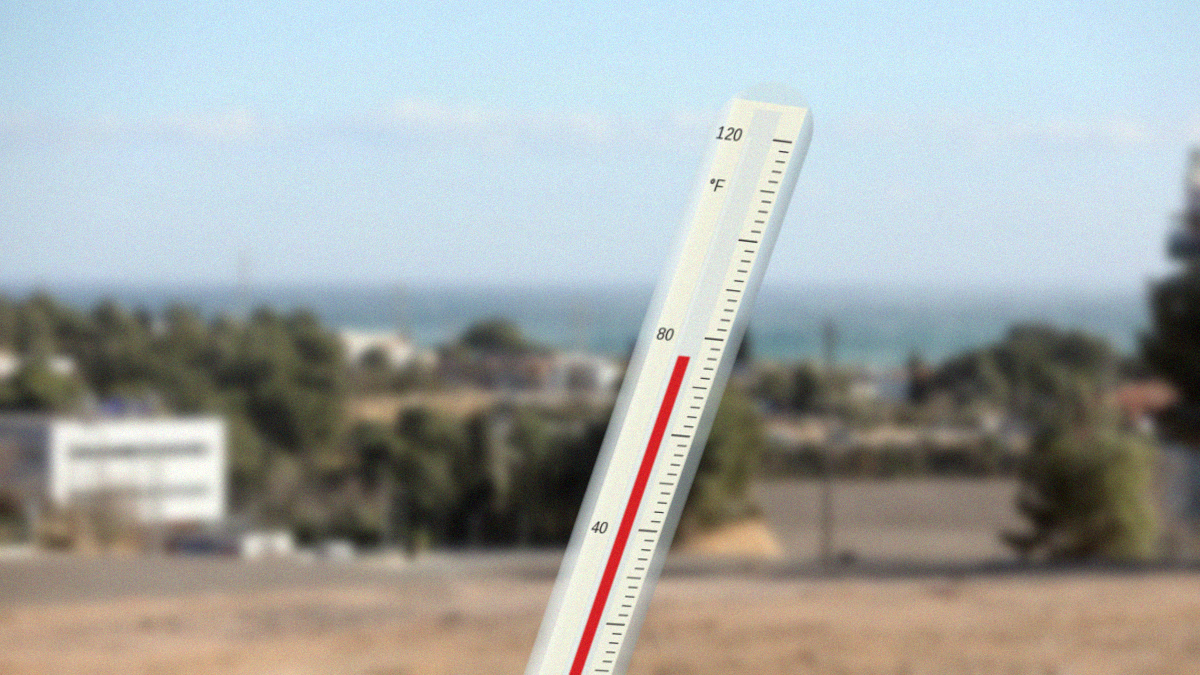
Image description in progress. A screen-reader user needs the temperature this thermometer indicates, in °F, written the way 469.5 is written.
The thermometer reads 76
